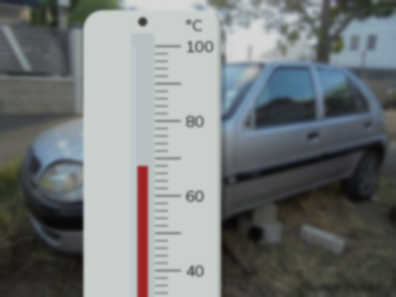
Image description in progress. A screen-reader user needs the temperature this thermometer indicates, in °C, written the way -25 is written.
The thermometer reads 68
